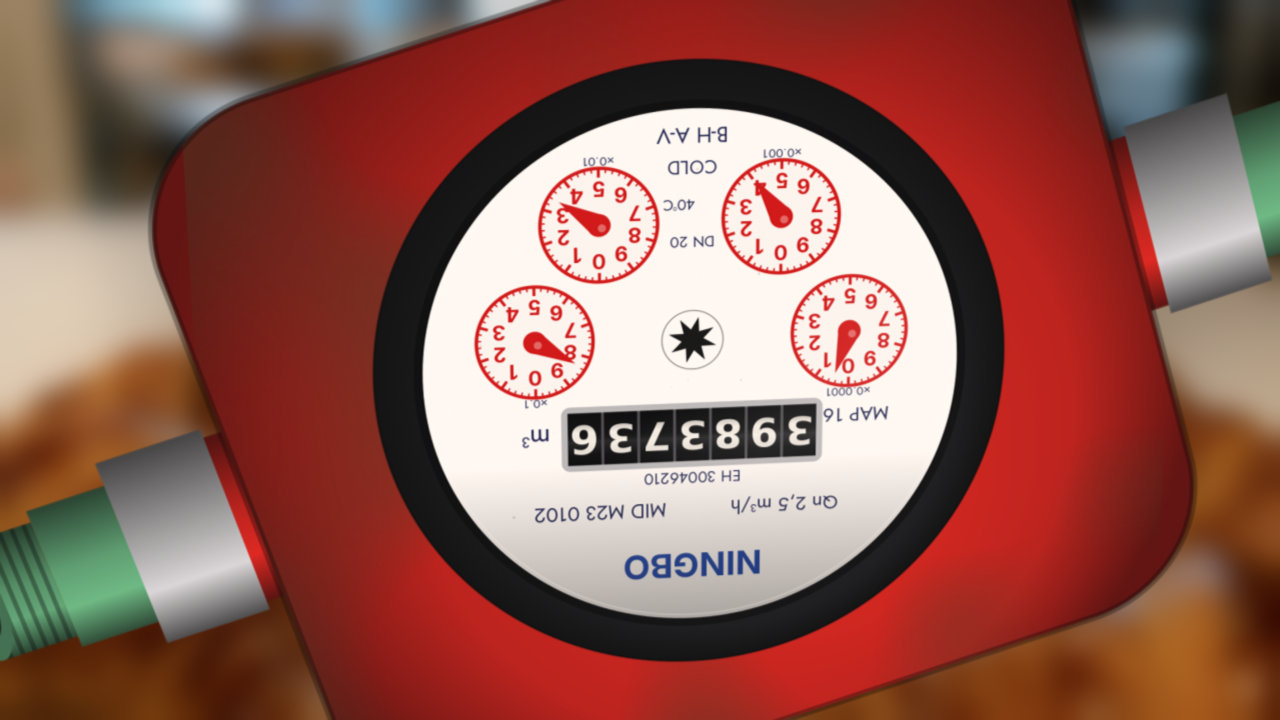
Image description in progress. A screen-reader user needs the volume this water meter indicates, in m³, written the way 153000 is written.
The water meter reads 3983736.8340
